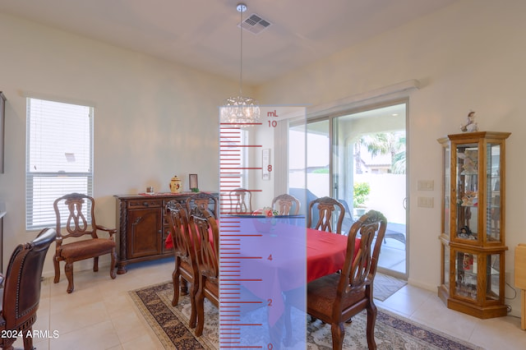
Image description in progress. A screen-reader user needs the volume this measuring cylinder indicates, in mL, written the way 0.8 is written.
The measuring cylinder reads 5.8
